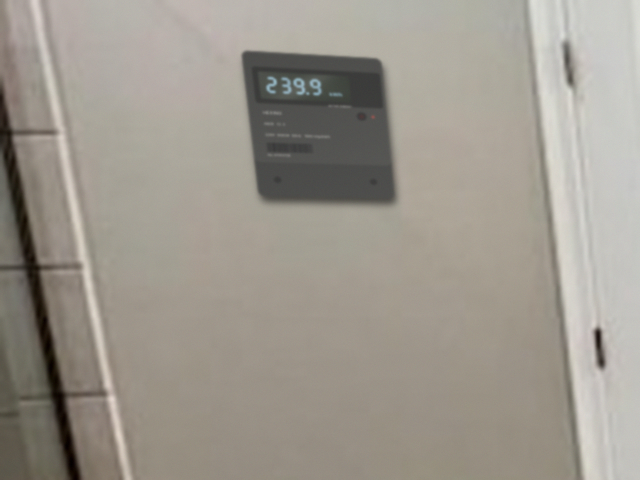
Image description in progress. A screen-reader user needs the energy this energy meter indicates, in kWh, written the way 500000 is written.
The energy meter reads 239.9
